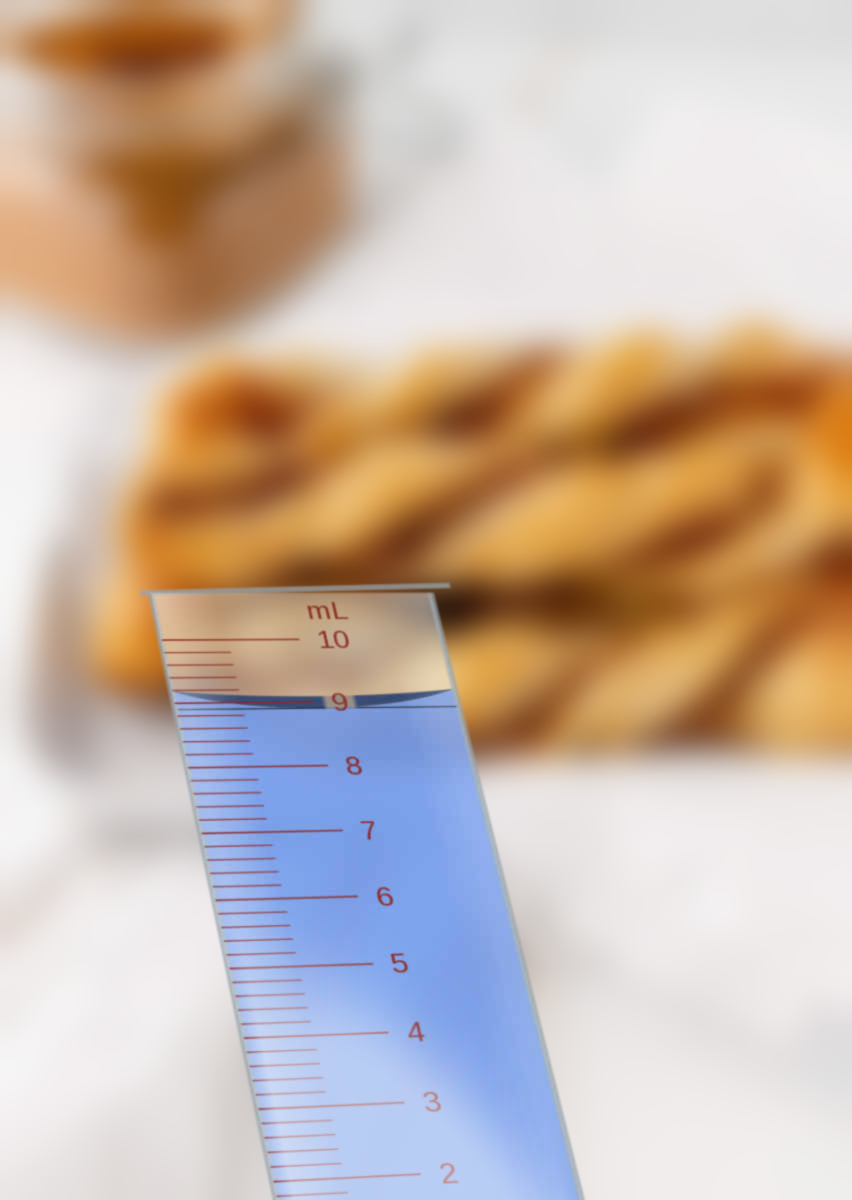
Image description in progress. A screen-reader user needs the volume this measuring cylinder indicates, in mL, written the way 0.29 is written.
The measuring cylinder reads 8.9
